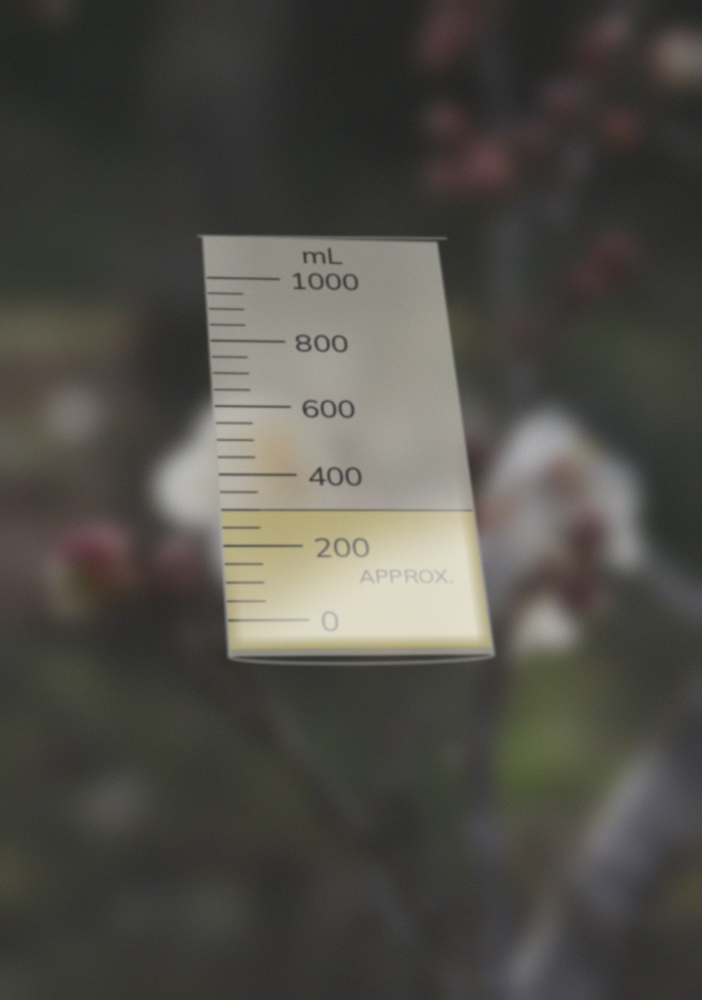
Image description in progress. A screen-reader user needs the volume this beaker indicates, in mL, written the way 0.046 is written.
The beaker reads 300
